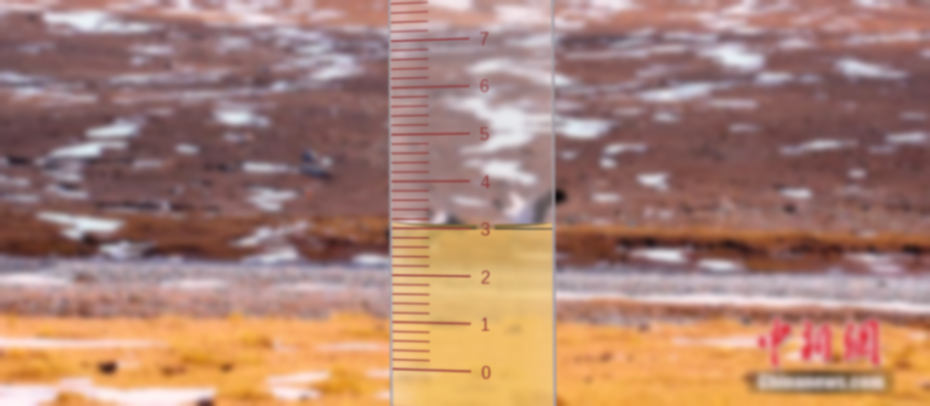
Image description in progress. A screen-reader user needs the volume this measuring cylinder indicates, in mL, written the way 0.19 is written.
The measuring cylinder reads 3
